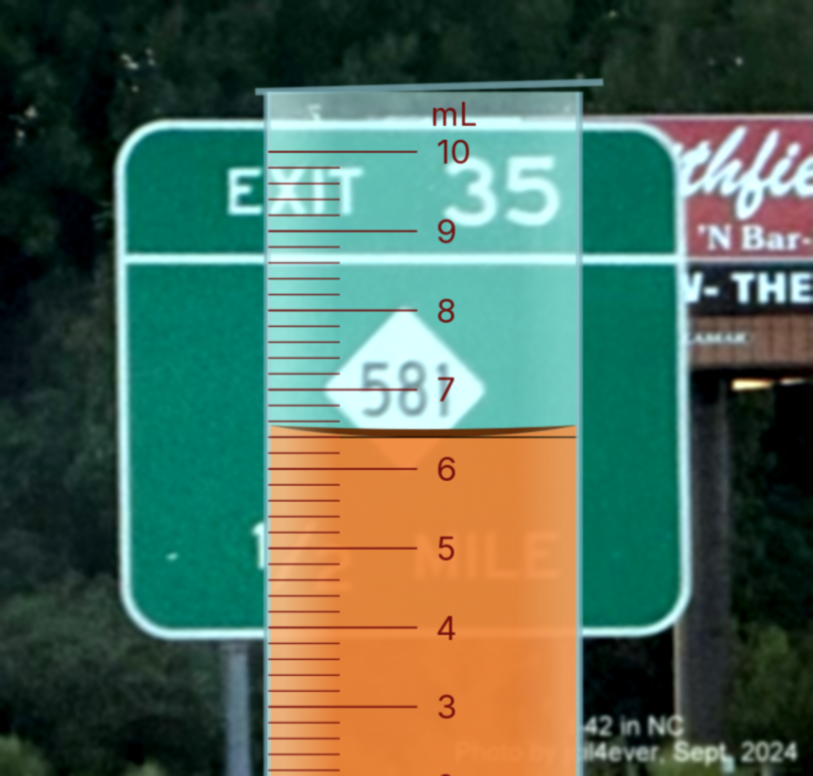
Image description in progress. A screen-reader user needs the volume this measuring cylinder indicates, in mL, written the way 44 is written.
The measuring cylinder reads 6.4
